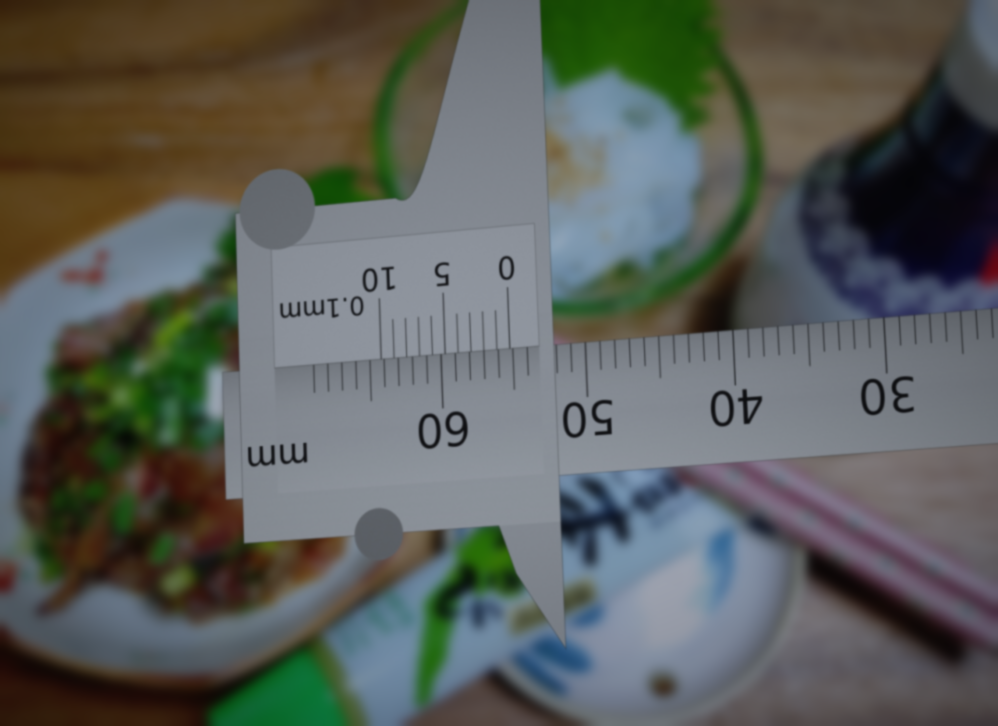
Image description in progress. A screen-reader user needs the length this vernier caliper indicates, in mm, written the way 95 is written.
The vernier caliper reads 55.2
